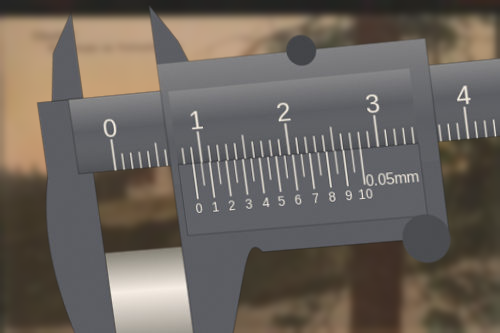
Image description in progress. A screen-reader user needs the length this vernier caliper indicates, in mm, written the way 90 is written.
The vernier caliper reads 9.0
